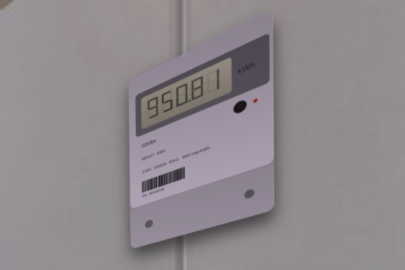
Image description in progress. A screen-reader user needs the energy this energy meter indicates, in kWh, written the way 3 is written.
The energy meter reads 950.81
